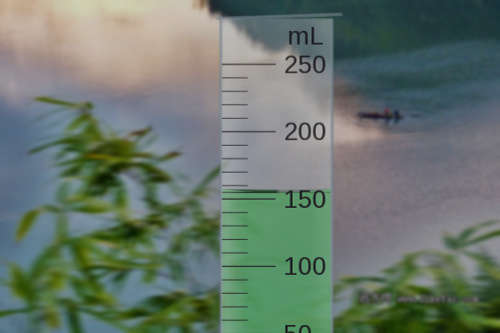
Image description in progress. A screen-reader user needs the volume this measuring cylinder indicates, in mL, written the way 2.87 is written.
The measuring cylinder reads 155
